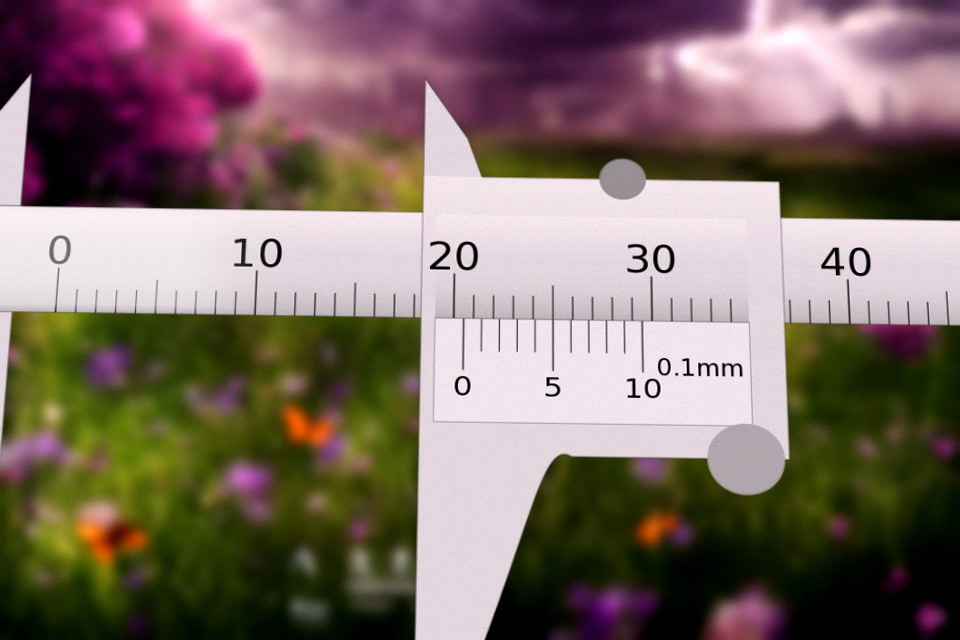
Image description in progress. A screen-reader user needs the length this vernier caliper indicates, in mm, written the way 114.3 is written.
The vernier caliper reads 20.5
